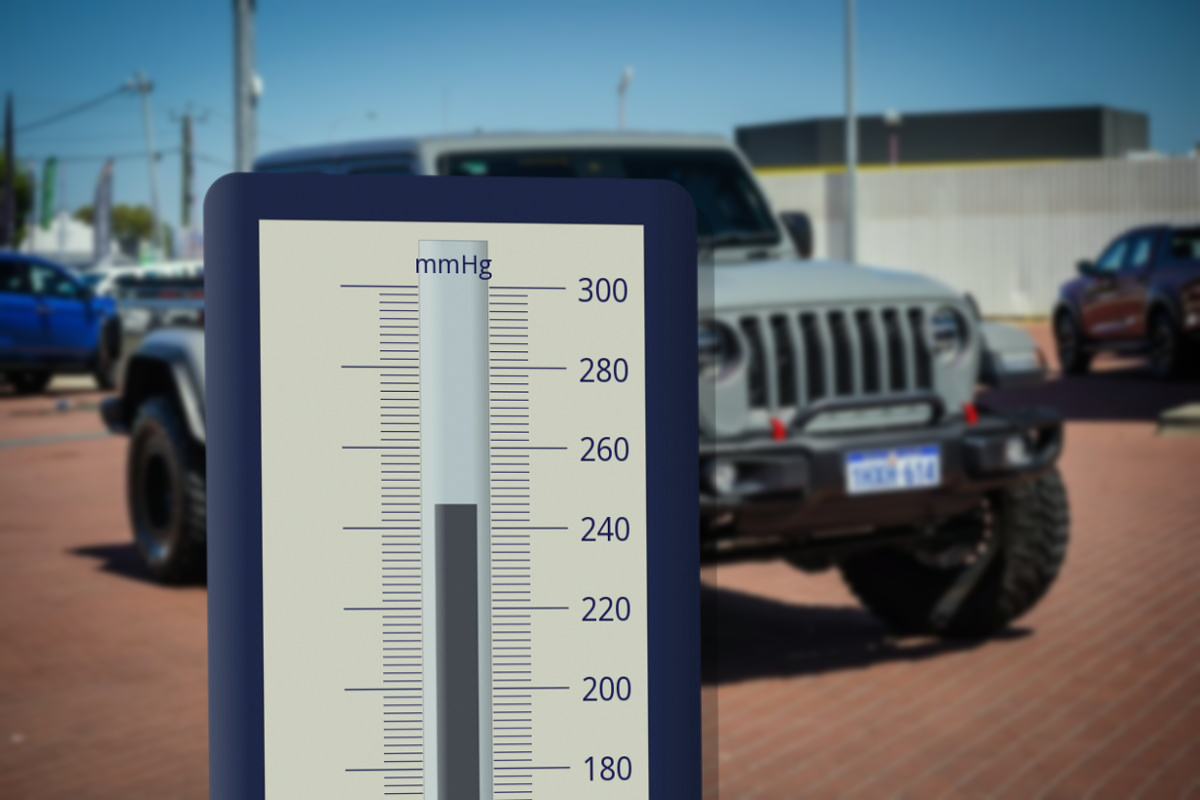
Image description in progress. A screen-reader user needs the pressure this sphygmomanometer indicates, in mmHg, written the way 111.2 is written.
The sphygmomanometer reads 246
